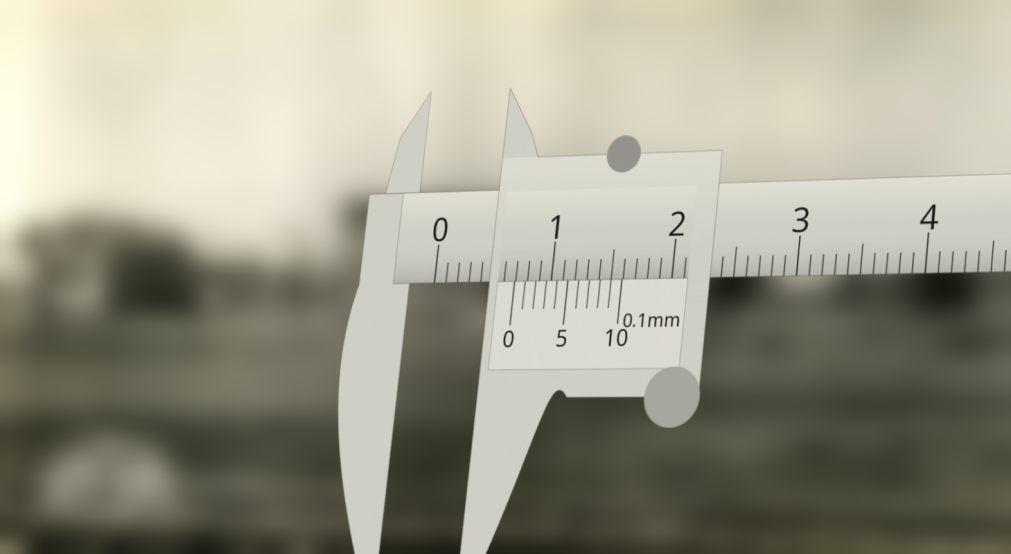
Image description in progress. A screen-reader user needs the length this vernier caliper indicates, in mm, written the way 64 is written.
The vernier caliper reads 6.9
